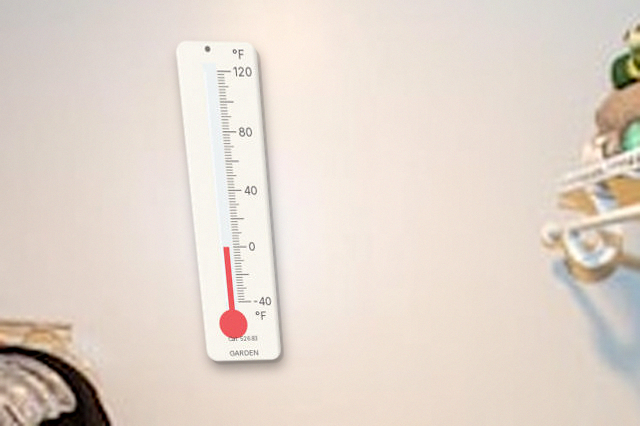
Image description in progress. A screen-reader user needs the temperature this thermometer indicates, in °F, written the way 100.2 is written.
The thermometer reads 0
